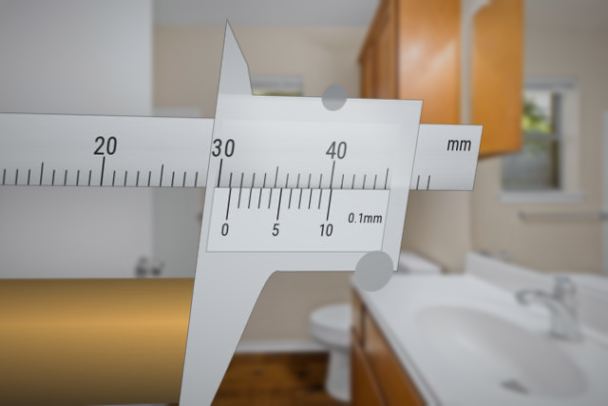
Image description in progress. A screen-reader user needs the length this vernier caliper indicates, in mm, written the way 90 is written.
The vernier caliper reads 31.1
